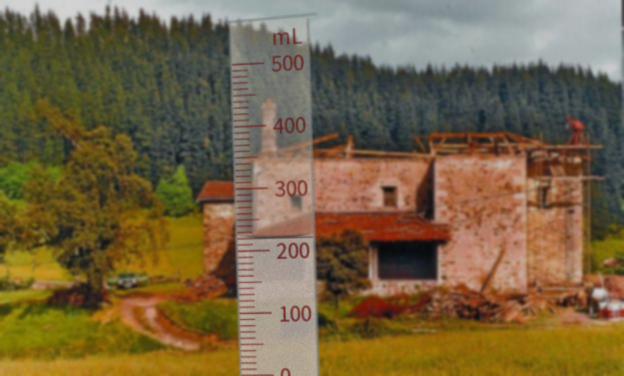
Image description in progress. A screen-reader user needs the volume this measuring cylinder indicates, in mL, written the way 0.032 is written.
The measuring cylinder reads 220
